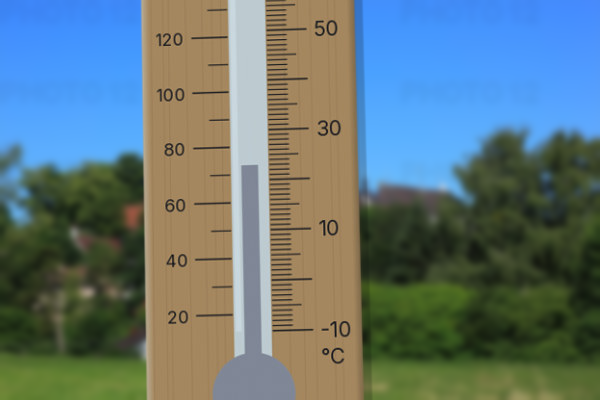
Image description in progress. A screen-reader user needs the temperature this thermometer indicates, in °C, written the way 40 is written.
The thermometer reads 23
